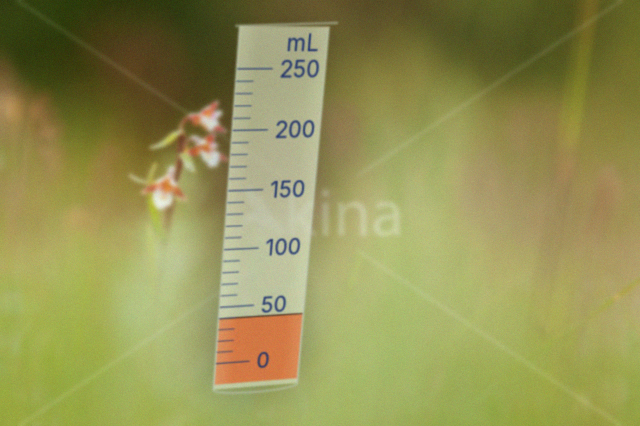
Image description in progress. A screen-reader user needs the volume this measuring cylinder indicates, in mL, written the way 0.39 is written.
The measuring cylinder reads 40
